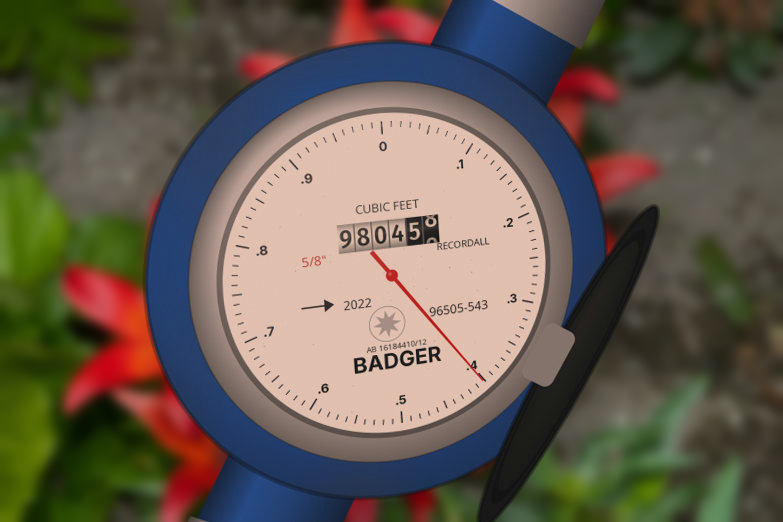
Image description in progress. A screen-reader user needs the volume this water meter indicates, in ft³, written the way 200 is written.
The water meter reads 980458.40
